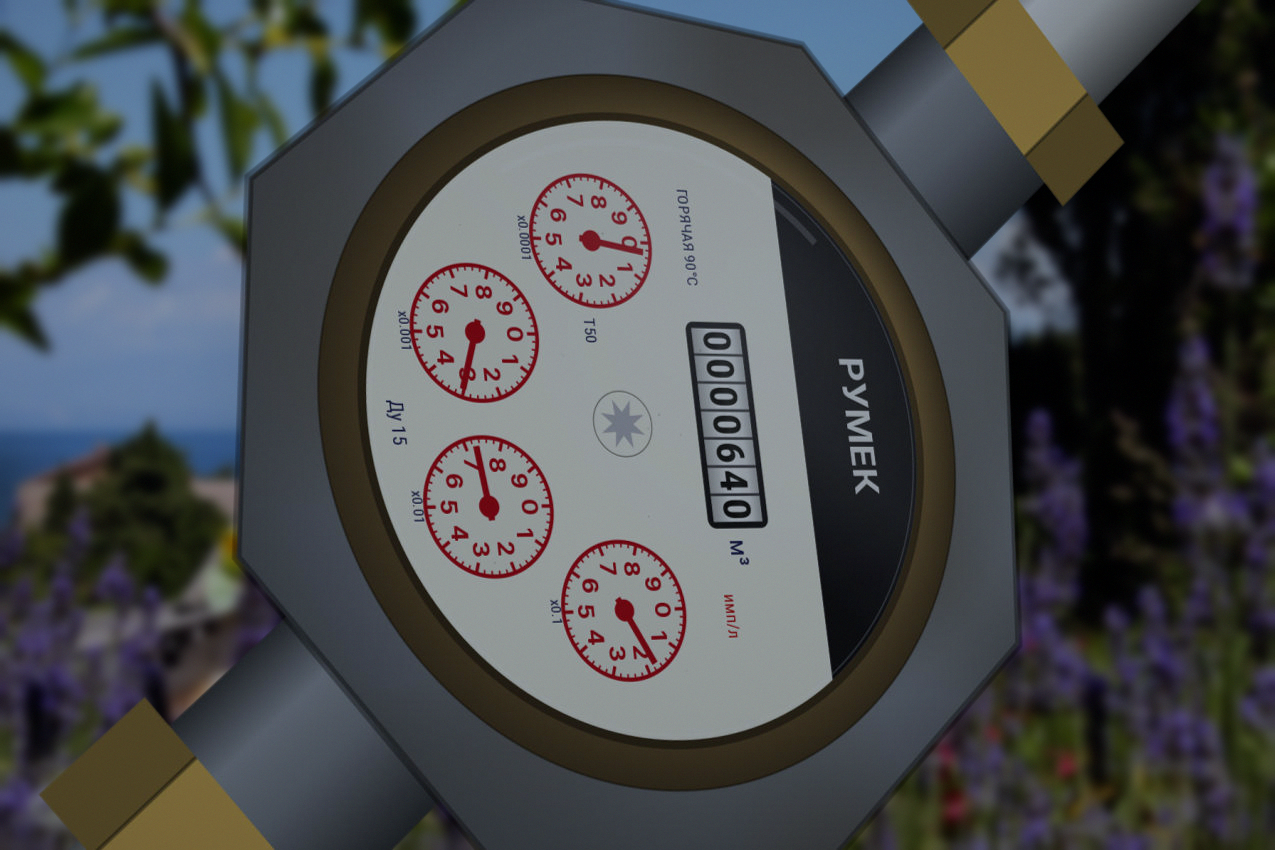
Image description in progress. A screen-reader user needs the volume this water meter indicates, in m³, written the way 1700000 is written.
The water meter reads 640.1730
